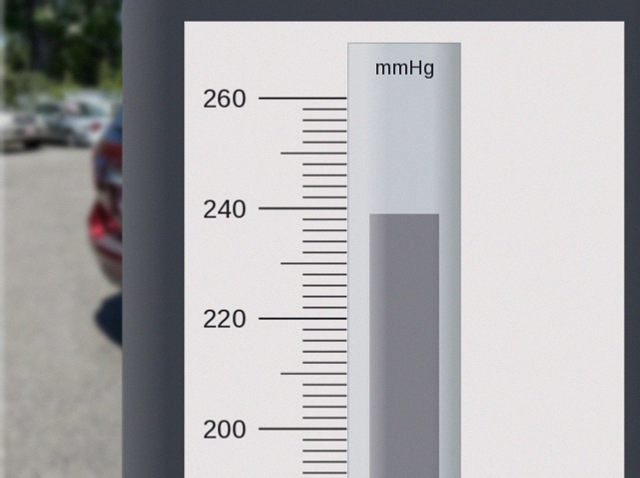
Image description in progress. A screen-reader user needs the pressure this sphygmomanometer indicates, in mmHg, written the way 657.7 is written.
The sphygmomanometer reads 239
